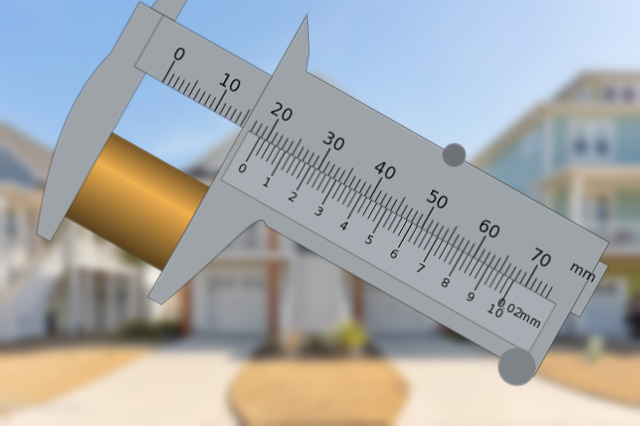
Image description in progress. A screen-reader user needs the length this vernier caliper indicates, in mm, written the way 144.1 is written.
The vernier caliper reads 18.8
